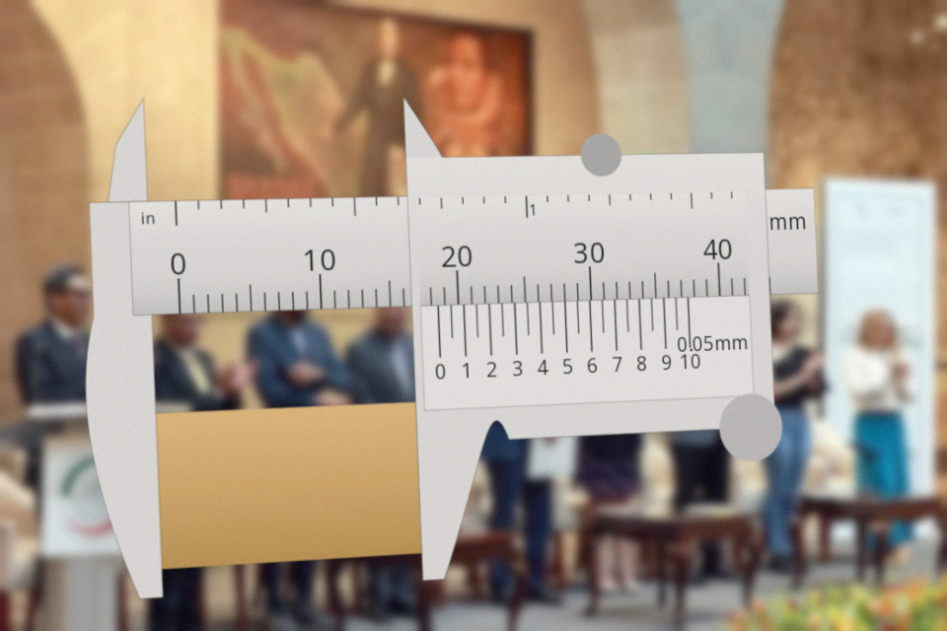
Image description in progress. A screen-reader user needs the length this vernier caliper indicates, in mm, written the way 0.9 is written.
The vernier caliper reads 18.5
